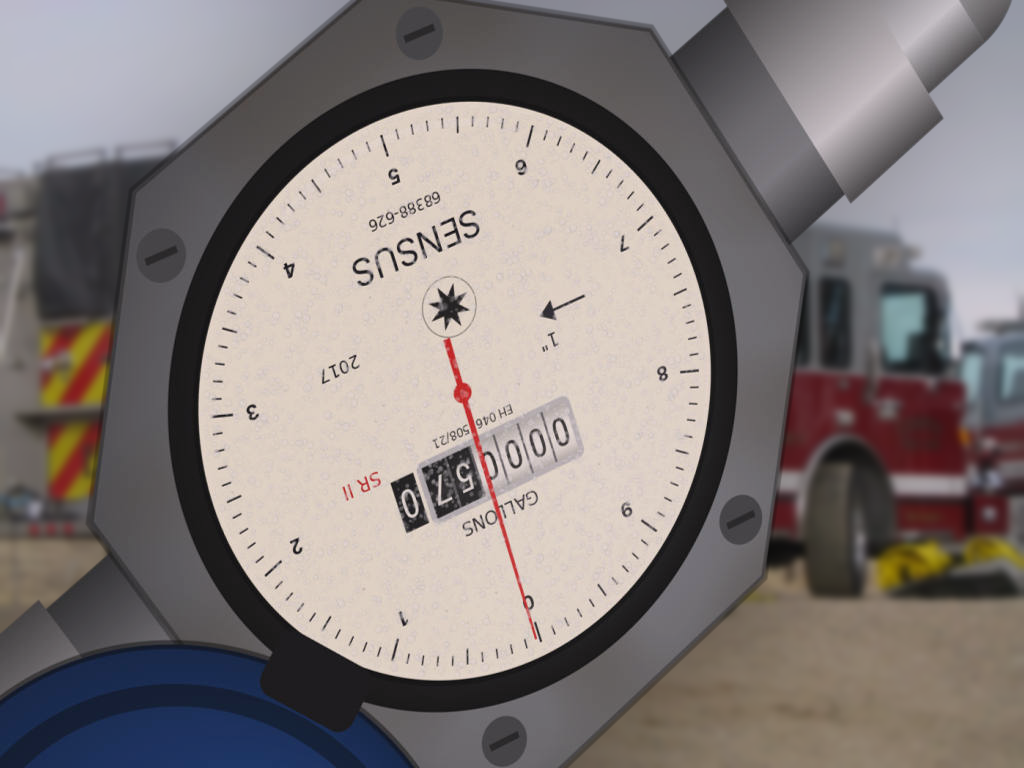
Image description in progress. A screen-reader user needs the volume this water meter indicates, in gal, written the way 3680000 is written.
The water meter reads 570.0
